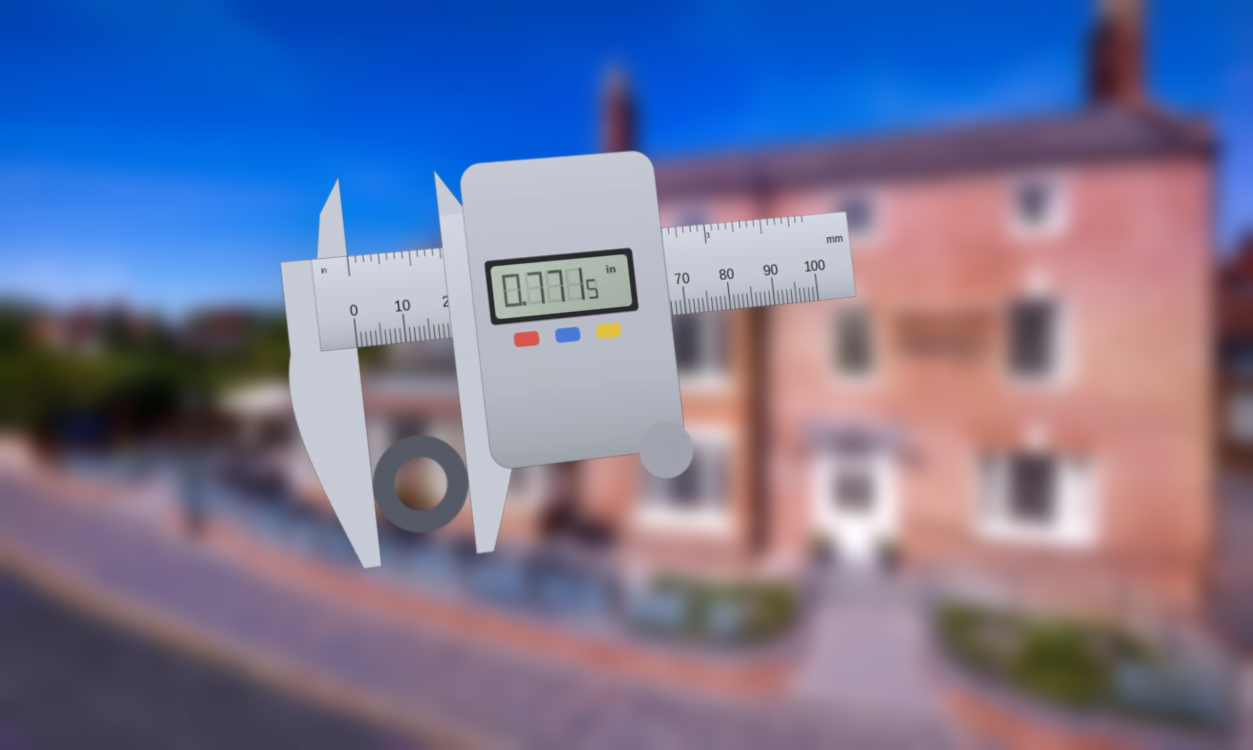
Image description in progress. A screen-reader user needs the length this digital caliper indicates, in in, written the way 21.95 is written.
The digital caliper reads 0.7715
